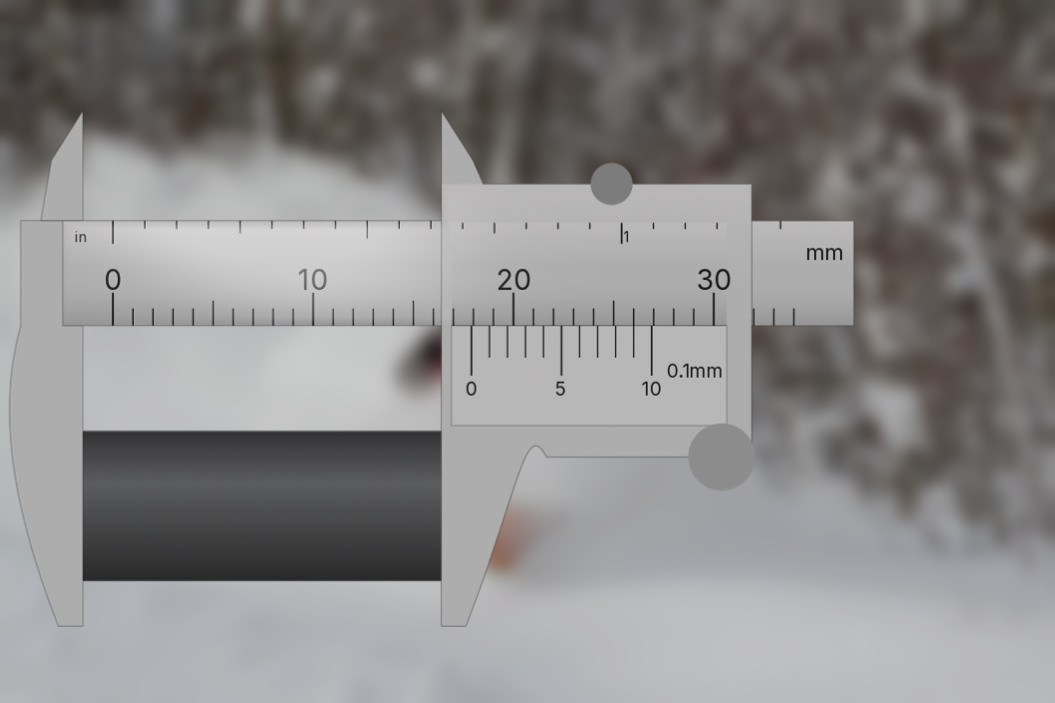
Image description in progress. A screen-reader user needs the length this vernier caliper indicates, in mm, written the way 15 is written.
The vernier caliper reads 17.9
